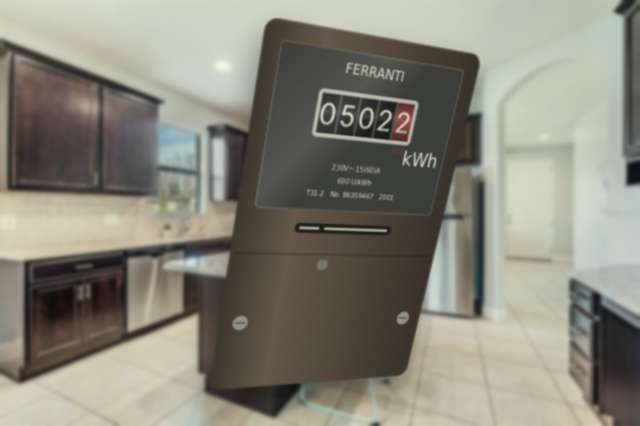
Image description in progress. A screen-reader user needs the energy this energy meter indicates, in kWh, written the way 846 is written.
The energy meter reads 502.2
